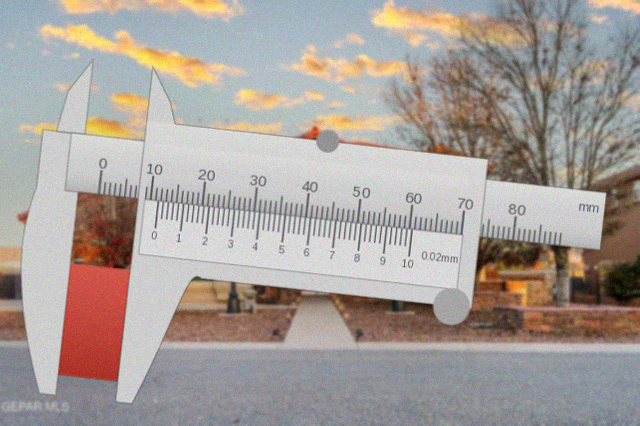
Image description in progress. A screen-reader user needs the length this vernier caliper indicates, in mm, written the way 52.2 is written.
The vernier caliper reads 11.5
